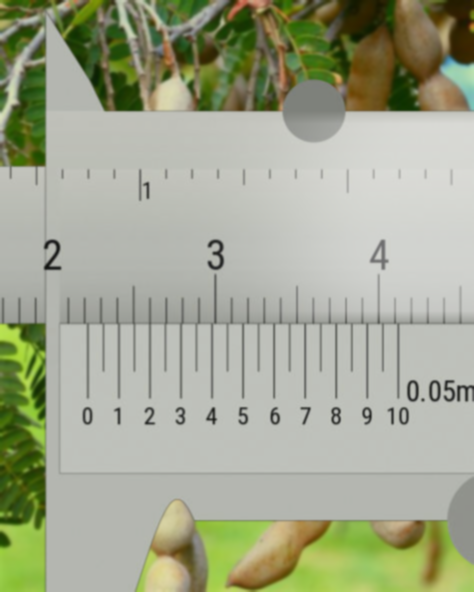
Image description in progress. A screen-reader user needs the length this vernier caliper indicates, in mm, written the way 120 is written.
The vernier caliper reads 22.2
